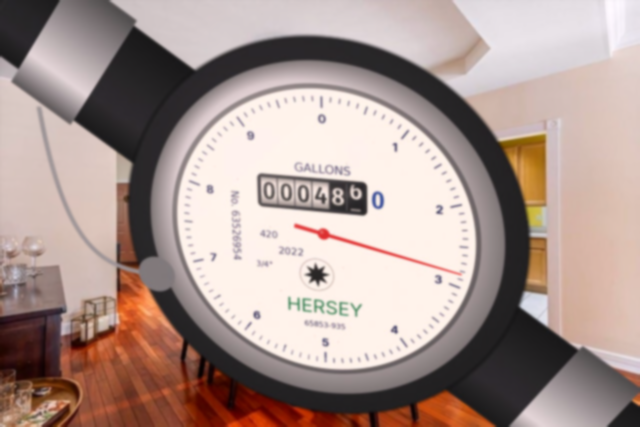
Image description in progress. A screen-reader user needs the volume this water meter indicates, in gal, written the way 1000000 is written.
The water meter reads 4862.8
